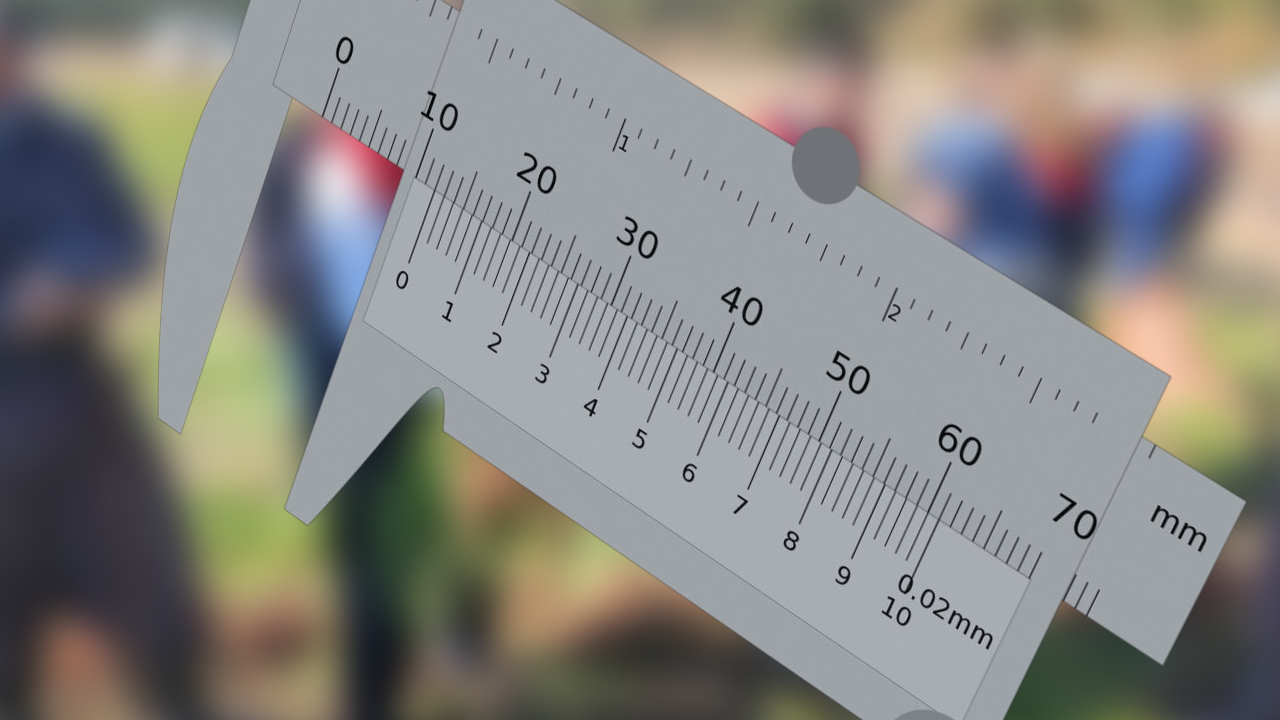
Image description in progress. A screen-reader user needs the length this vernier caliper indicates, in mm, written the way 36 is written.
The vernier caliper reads 12.0
